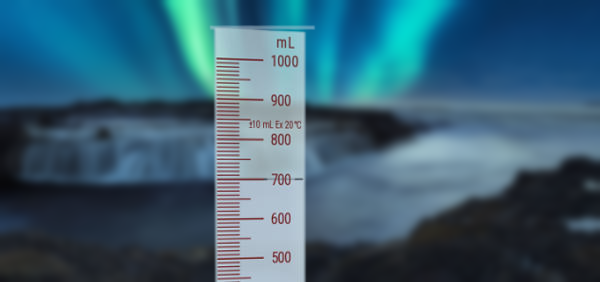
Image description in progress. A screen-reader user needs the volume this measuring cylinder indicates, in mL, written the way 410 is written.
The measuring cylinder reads 700
